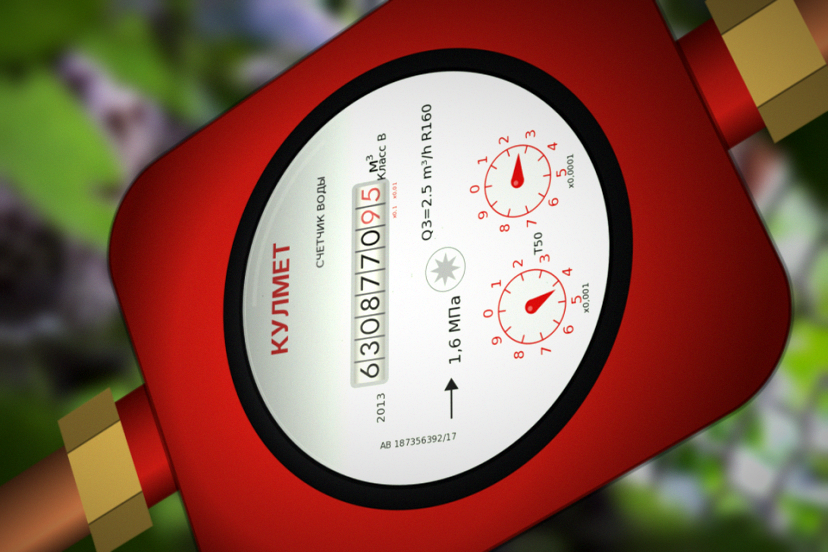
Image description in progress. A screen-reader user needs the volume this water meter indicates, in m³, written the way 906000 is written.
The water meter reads 6308770.9542
